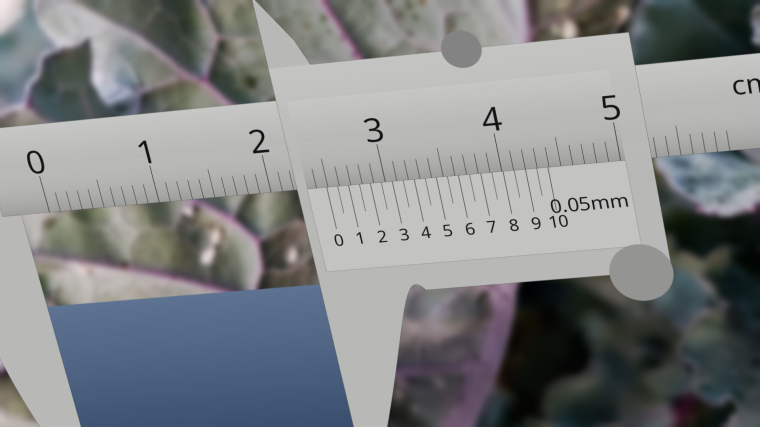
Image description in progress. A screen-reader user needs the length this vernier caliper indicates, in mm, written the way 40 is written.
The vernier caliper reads 24.9
